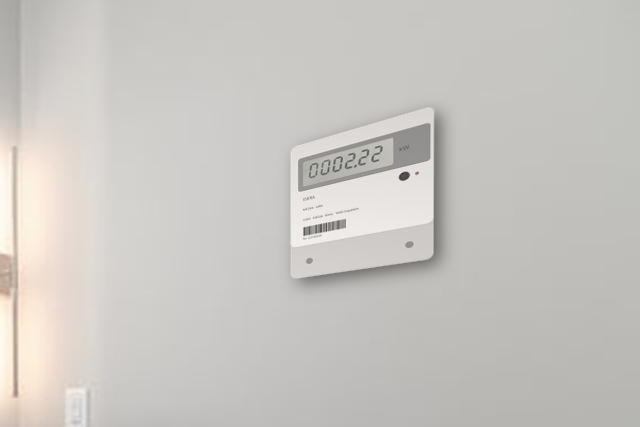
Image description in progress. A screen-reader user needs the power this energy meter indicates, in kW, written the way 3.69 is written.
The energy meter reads 2.22
